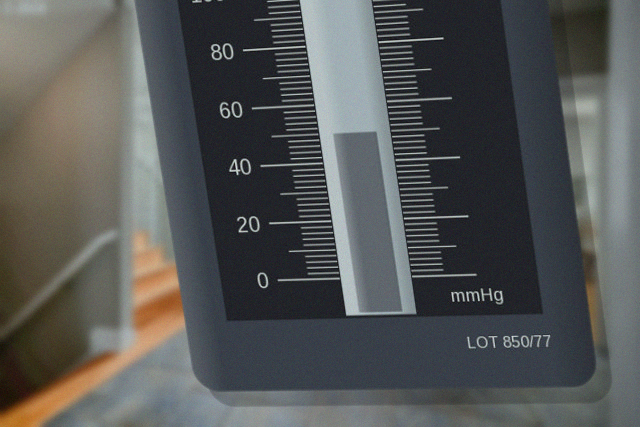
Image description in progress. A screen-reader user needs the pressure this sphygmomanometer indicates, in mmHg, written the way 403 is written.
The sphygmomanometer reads 50
